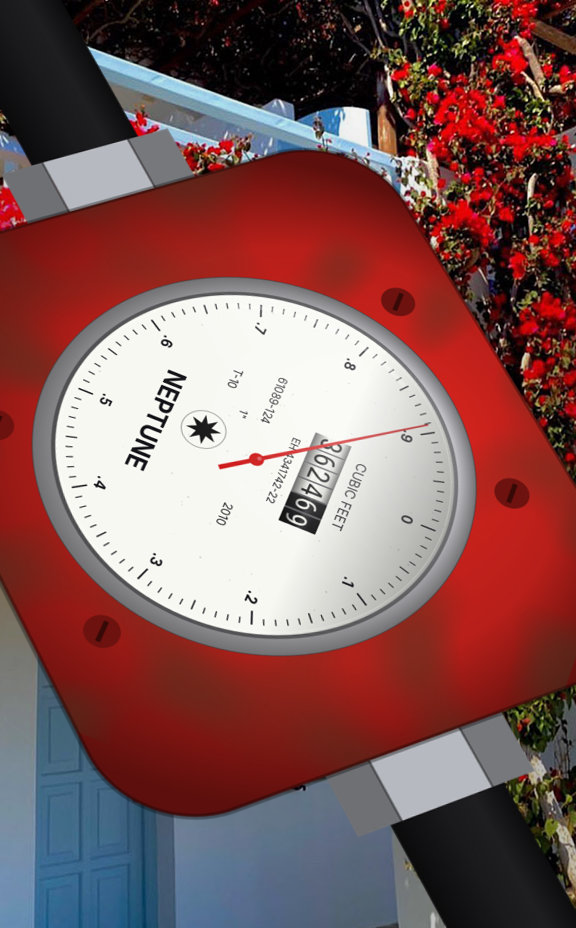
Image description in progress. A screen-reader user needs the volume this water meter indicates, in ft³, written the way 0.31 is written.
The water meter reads 362468.89
